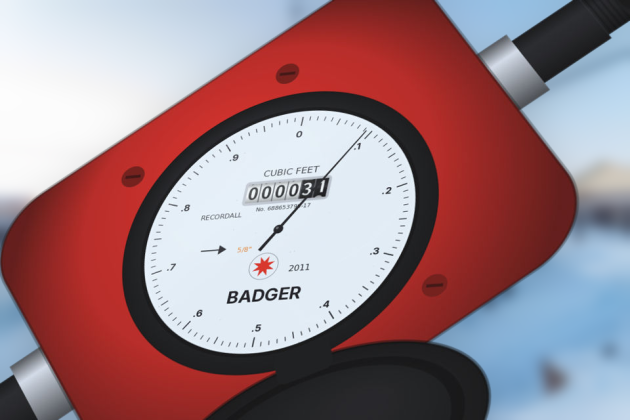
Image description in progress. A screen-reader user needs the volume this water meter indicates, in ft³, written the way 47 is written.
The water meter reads 31.09
